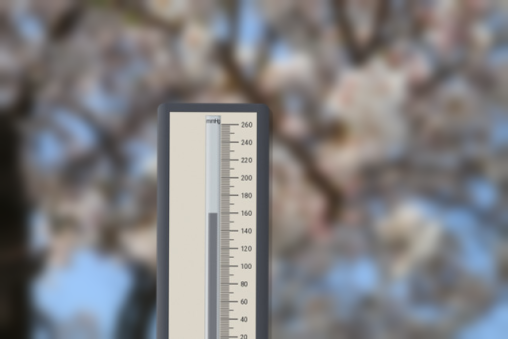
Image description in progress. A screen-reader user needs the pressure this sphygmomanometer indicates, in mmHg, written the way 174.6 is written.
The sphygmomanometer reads 160
